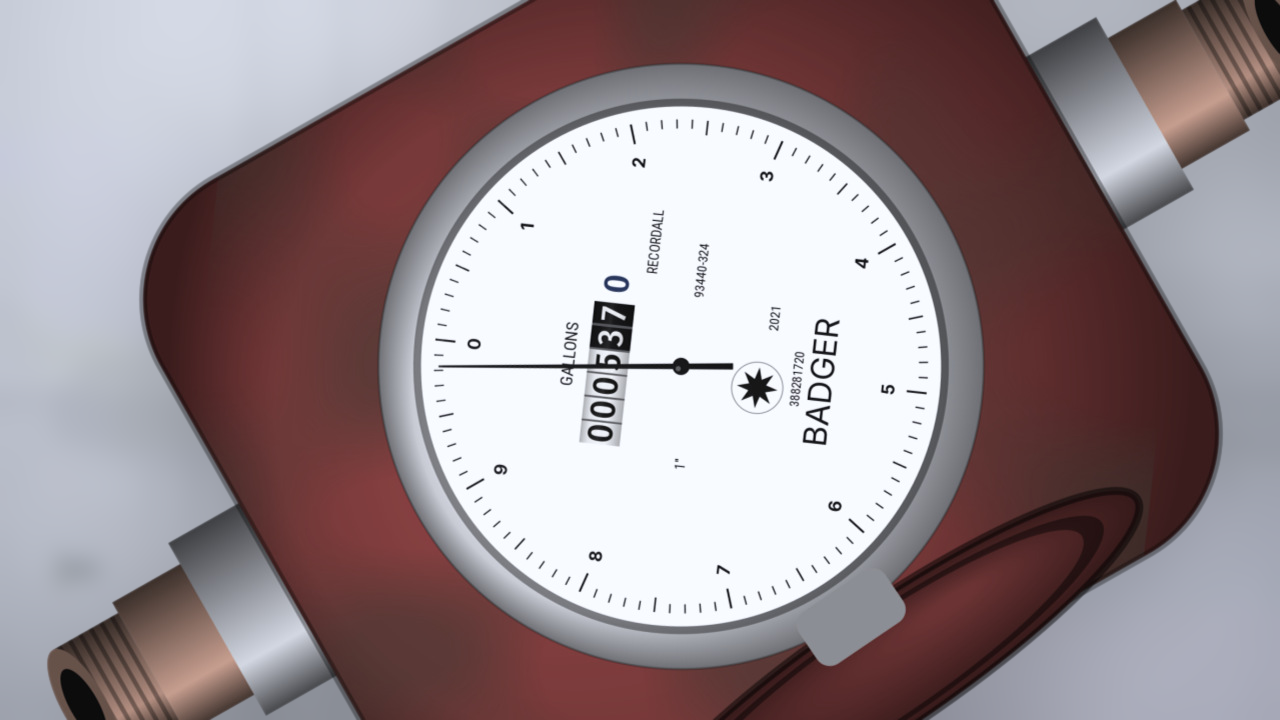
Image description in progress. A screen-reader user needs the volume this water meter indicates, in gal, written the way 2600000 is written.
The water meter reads 5369.8
